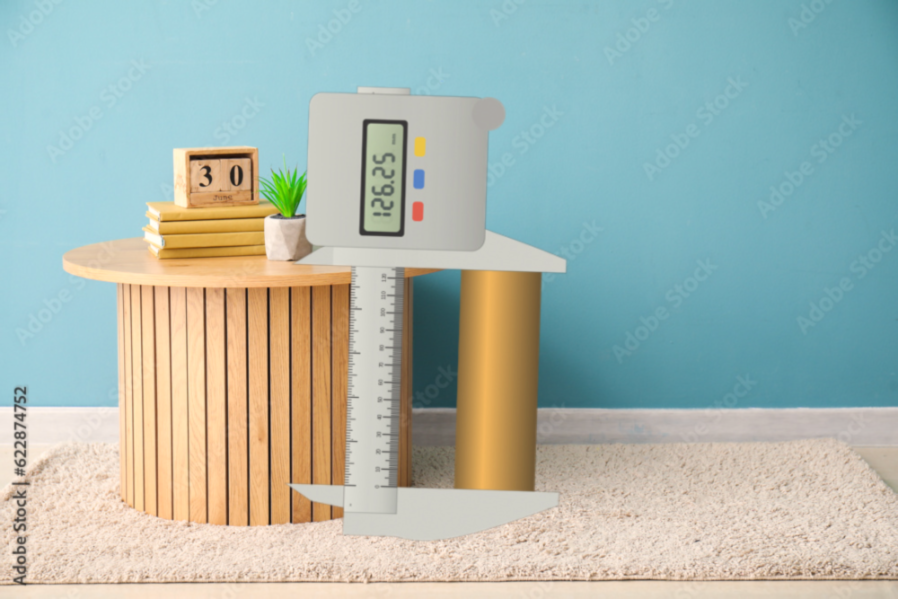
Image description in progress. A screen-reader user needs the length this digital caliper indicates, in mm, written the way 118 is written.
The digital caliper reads 126.25
